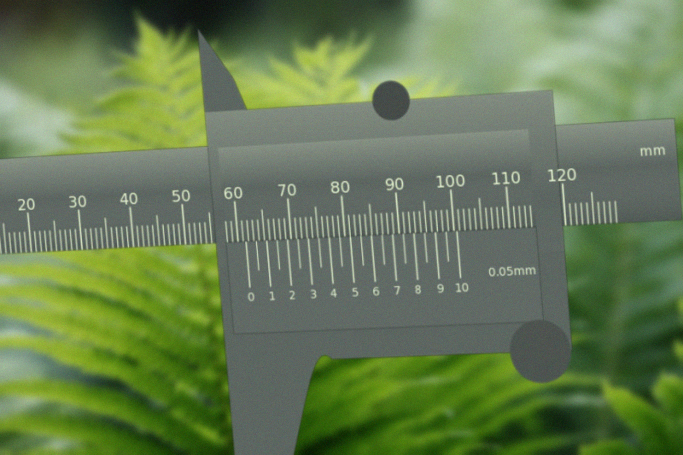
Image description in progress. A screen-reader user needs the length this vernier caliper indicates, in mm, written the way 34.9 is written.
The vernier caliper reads 61.5
